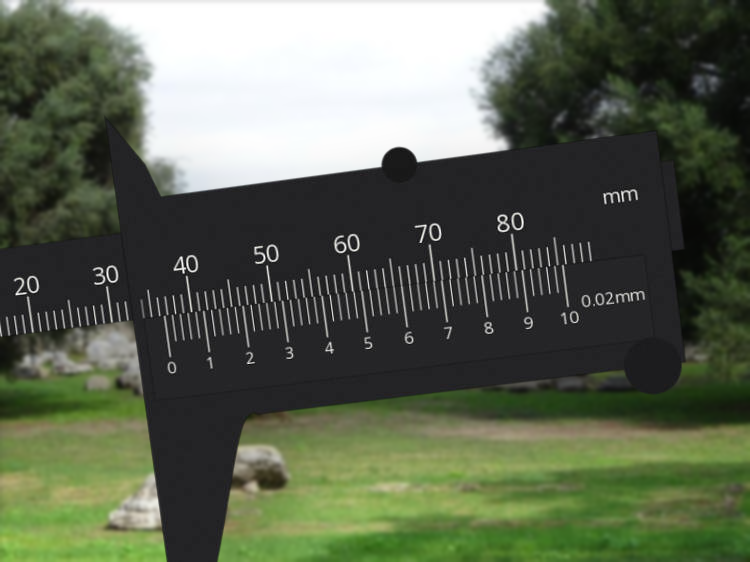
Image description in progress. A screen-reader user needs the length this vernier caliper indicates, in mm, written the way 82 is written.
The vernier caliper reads 36.6
